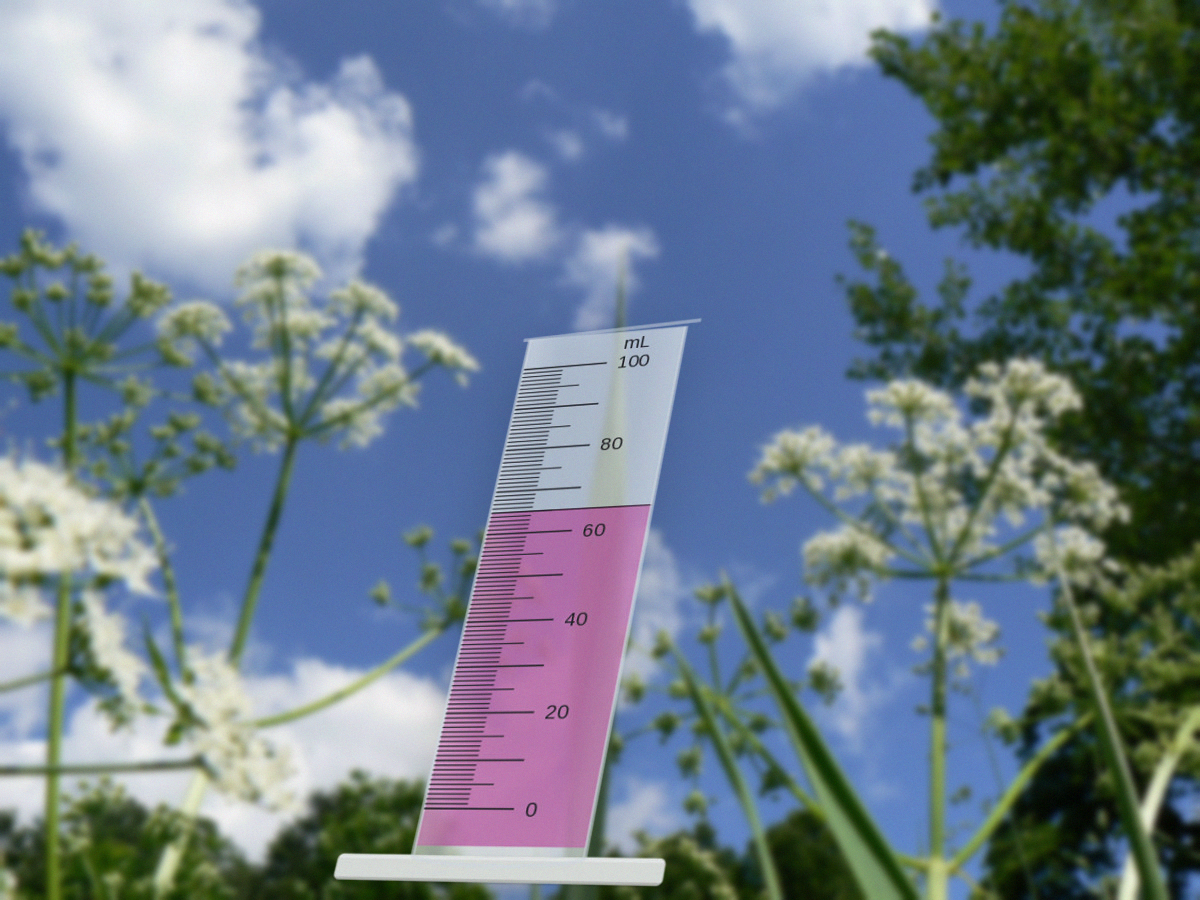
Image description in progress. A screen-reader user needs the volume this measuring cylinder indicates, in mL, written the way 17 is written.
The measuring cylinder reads 65
